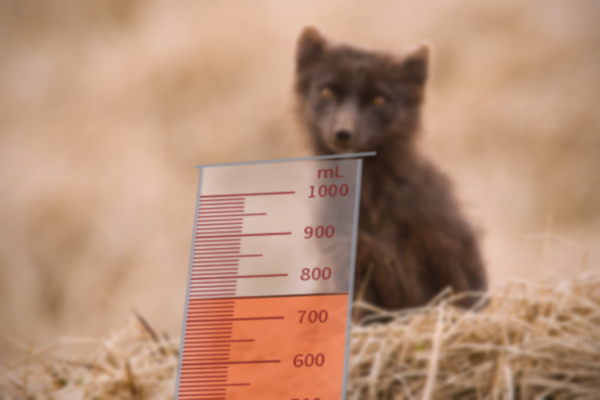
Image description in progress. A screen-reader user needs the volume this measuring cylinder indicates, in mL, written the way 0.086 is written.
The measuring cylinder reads 750
